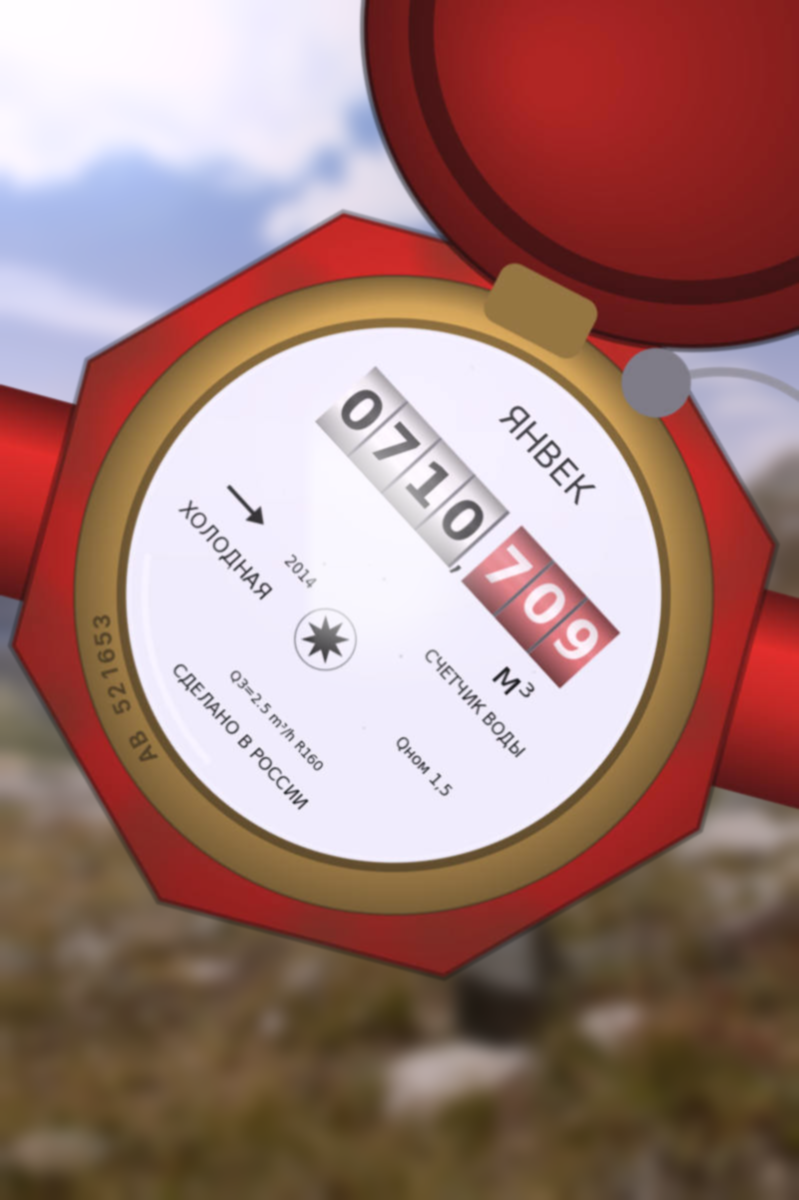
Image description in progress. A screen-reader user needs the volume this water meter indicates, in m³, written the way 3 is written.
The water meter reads 710.709
